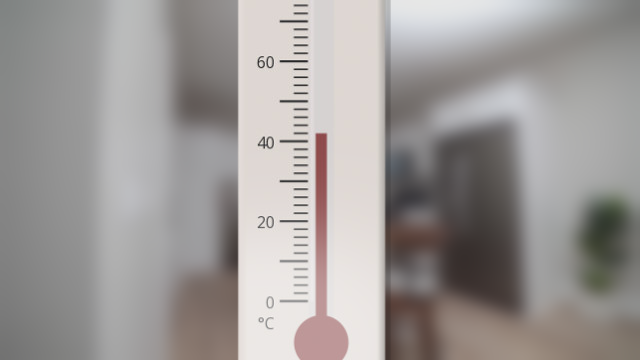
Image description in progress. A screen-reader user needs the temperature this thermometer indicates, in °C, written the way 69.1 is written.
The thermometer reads 42
